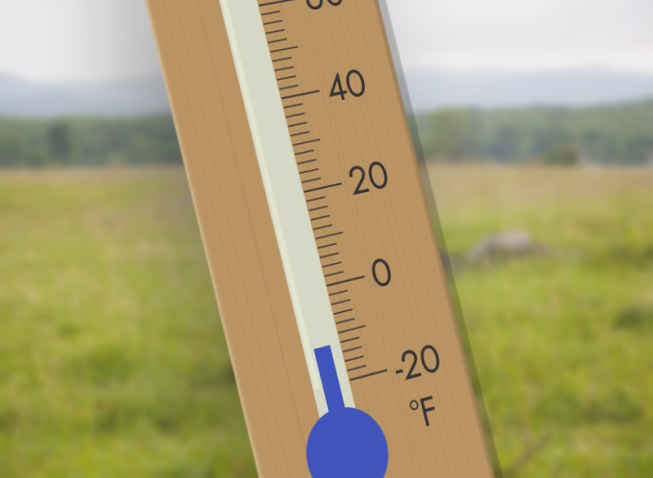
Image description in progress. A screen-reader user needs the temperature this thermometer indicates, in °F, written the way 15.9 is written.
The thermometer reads -12
